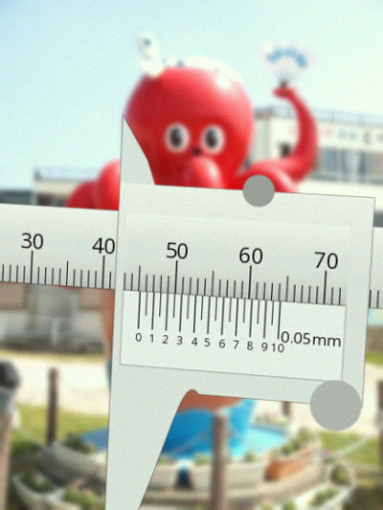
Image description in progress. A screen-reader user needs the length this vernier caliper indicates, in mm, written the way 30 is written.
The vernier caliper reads 45.2
